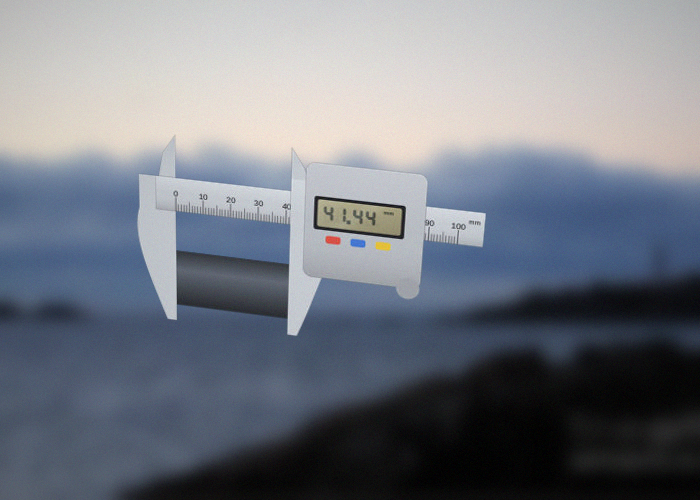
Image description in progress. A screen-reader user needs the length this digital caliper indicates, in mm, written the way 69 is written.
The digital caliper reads 41.44
